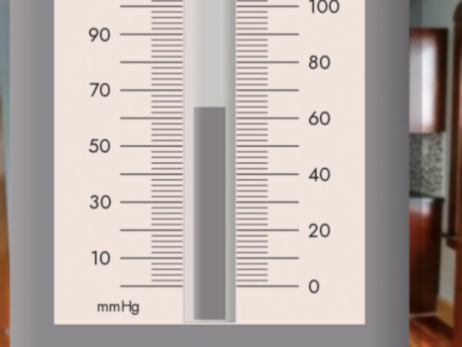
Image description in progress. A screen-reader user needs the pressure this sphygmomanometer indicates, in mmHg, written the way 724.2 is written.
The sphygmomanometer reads 64
